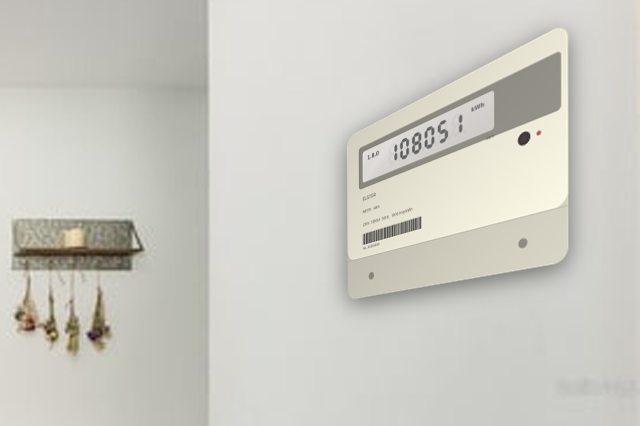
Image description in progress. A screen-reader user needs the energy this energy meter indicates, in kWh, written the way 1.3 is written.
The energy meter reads 108051
